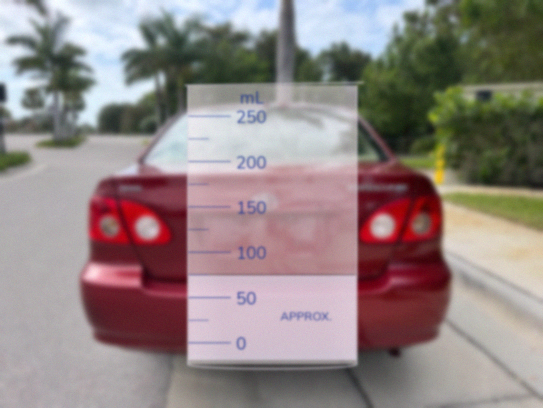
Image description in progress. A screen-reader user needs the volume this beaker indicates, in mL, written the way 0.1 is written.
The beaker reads 75
